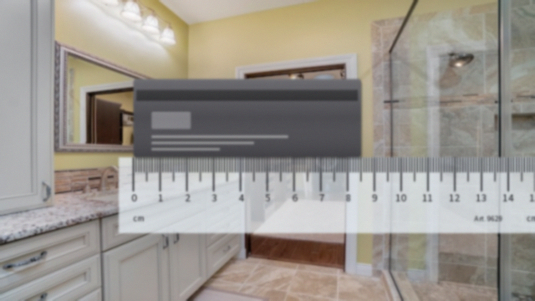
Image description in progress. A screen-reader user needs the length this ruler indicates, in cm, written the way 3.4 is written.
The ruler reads 8.5
